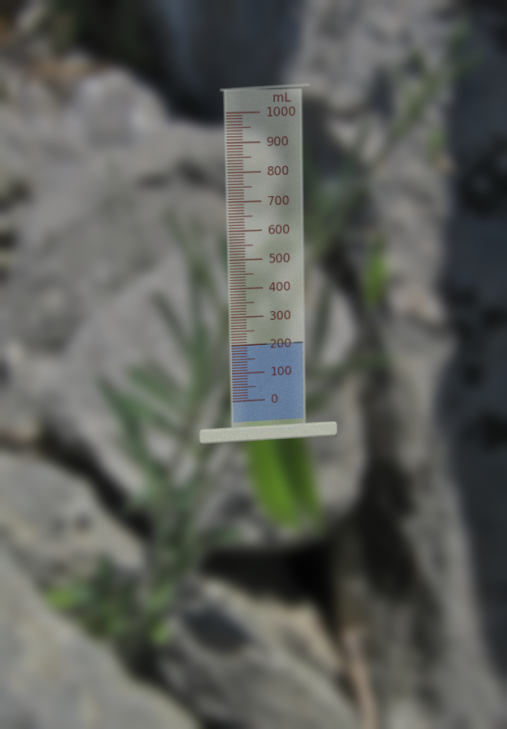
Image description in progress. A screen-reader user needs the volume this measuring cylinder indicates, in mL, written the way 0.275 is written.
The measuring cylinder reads 200
